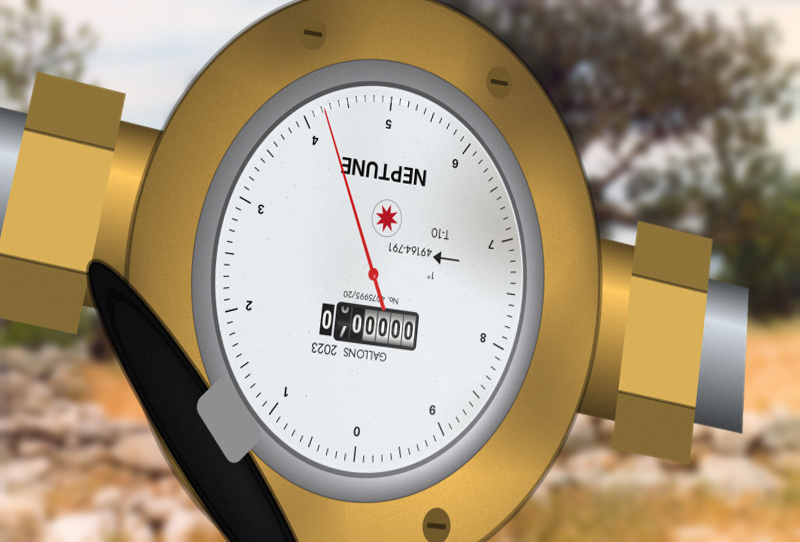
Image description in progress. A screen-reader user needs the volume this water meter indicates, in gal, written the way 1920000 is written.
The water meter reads 74.2
